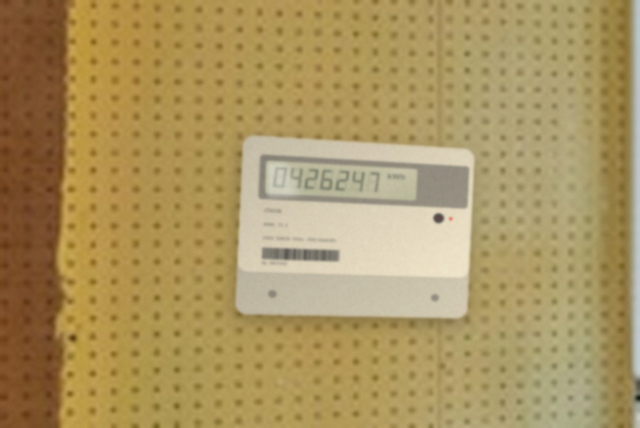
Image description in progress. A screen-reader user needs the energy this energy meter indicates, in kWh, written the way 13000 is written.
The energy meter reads 426247
